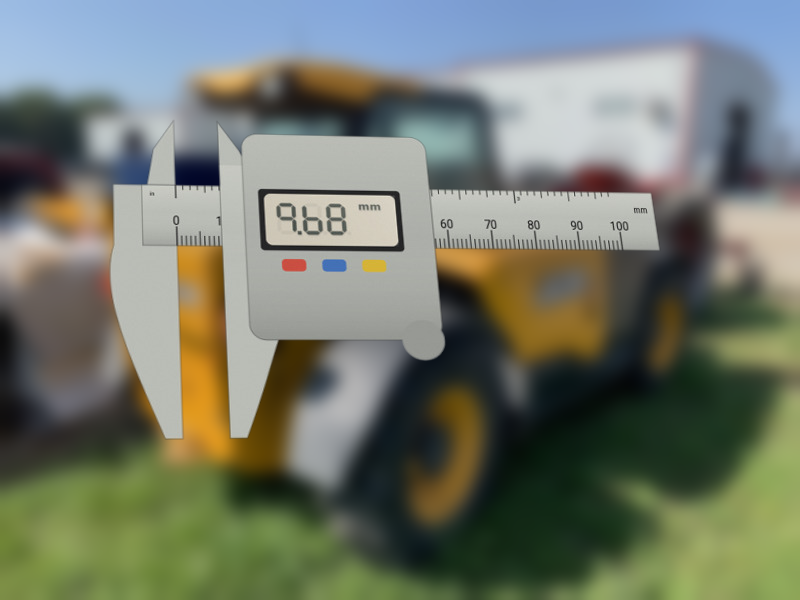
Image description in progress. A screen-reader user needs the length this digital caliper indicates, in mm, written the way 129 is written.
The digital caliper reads 9.68
